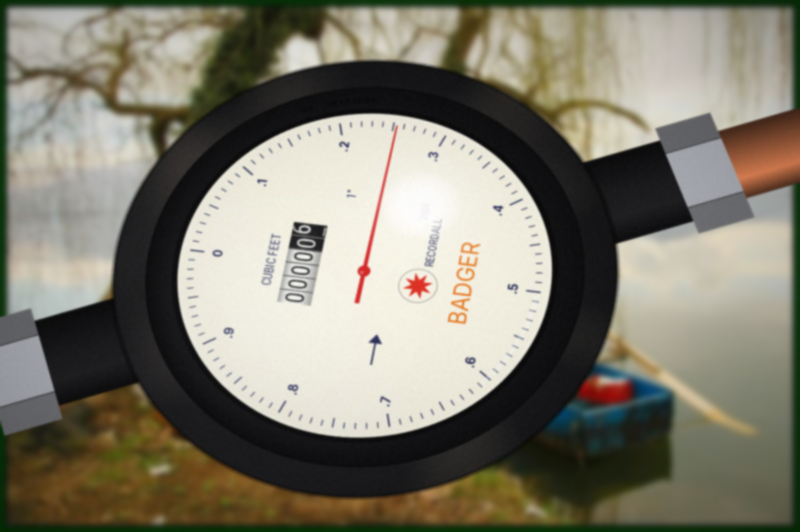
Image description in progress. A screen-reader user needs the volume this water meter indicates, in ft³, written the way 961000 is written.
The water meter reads 6.25
